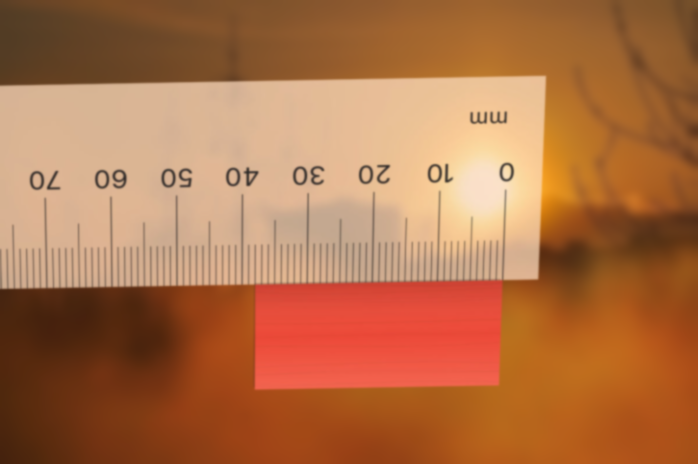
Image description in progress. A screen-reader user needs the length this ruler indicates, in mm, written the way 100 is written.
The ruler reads 38
